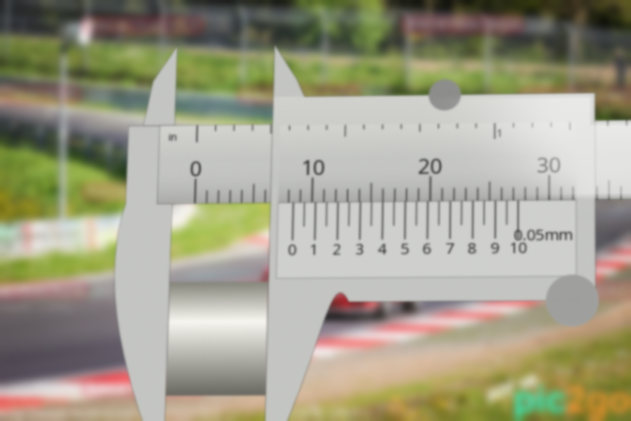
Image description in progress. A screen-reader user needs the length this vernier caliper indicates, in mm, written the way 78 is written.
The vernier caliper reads 8.4
